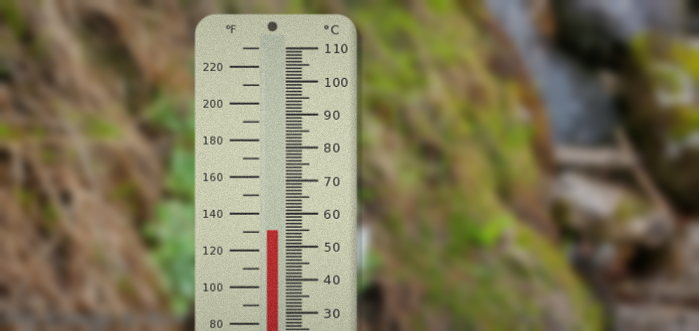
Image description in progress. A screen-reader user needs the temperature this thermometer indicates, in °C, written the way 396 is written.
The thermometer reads 55
